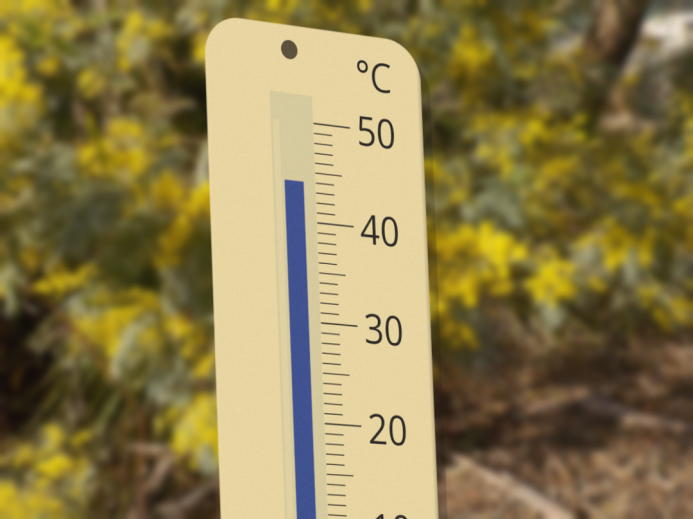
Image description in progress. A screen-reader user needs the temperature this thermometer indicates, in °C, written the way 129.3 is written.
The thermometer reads 44
